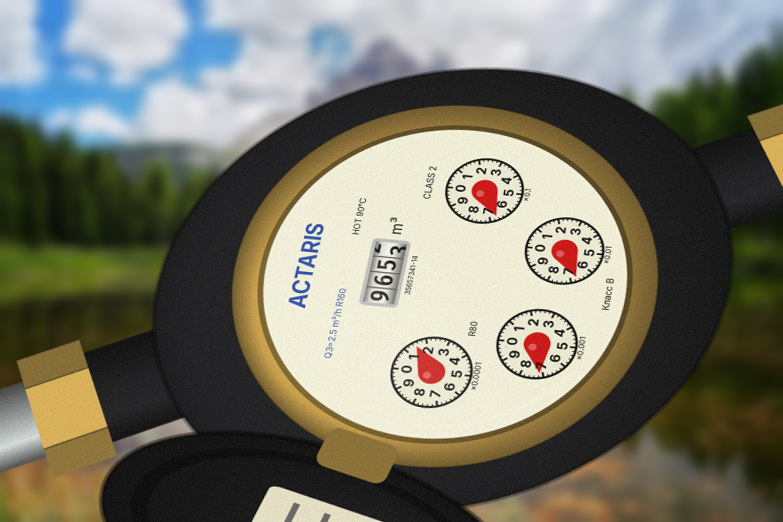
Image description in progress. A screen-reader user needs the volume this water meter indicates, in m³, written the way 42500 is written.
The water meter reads 9652.6671
